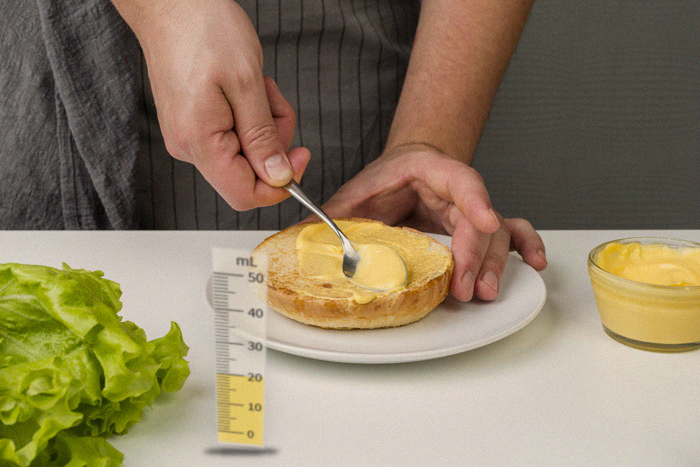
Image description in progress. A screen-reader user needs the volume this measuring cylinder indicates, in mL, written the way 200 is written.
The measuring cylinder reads 20
